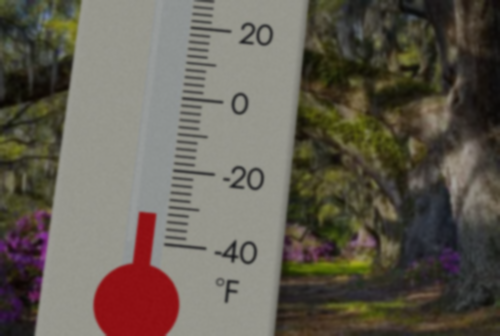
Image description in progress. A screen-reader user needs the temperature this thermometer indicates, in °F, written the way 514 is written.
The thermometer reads -32
